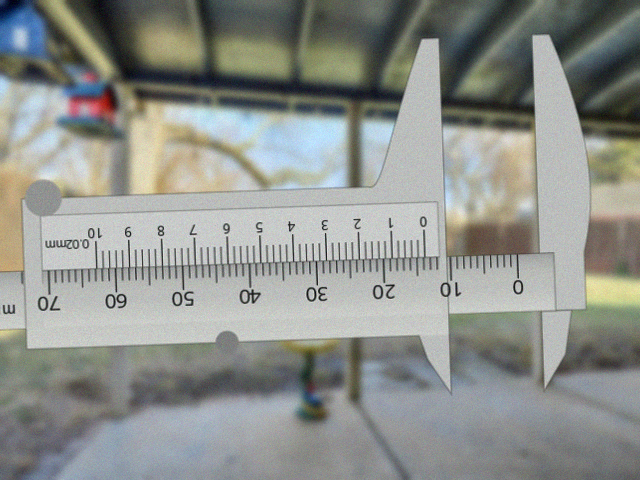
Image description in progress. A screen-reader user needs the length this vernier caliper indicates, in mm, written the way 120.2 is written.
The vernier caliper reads 13.8
